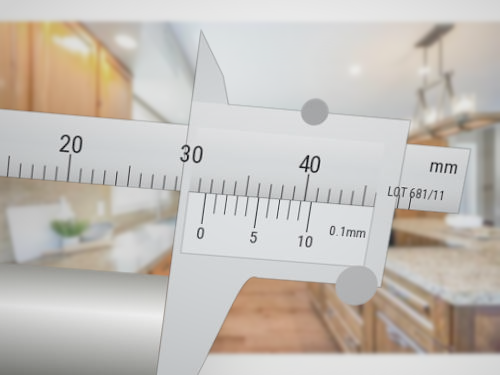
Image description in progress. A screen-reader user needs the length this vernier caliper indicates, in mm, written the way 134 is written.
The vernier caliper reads 31.6
